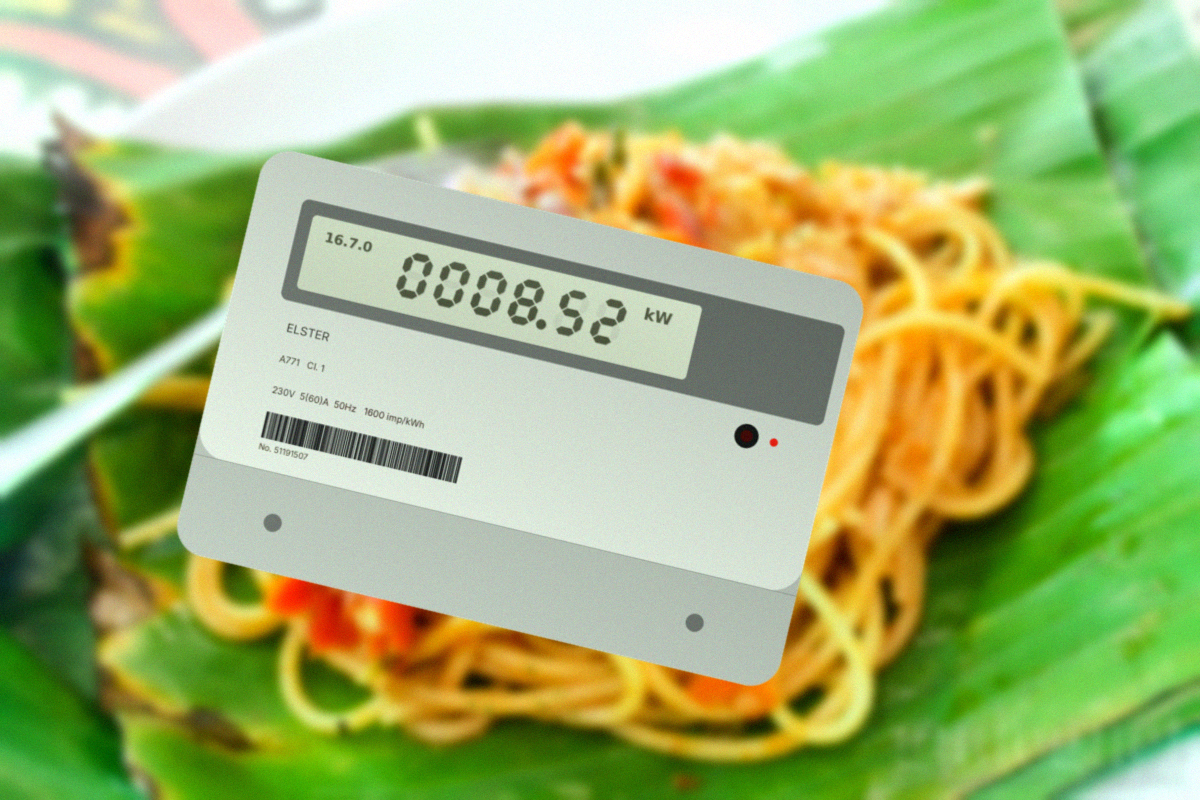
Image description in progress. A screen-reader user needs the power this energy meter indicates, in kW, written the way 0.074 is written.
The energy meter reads 8.52
